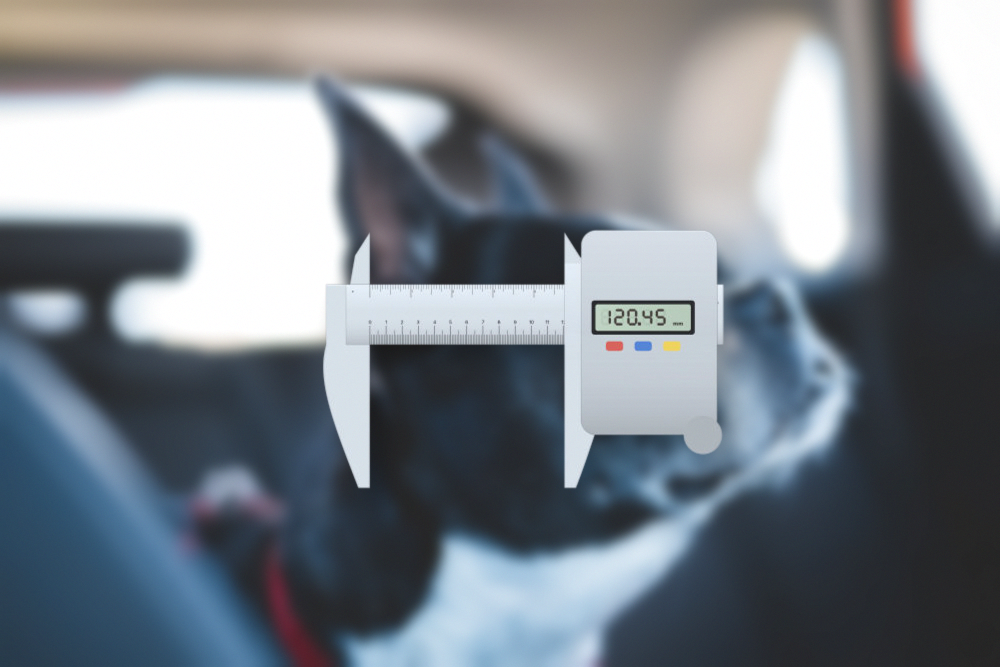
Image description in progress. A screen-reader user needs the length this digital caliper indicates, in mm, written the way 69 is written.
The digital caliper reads 120.45
